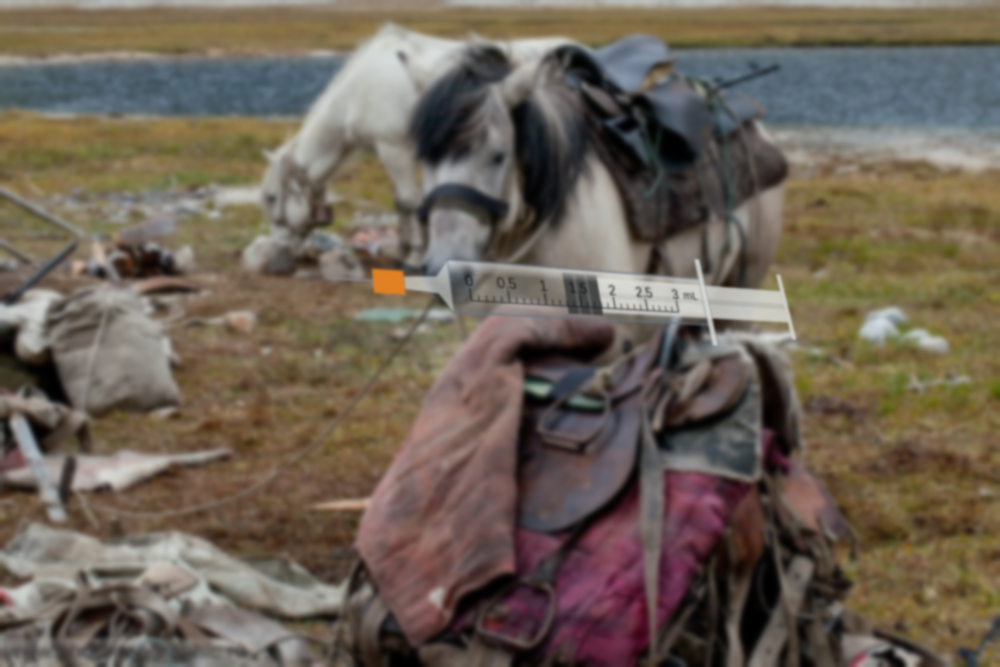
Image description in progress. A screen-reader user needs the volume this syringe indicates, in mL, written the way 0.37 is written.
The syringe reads 1.3
